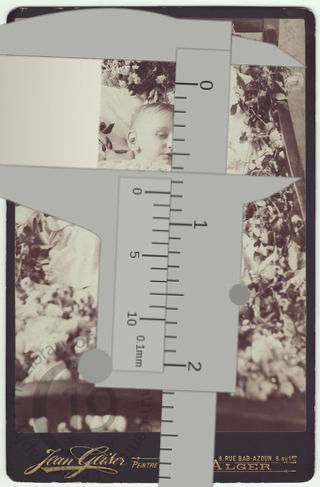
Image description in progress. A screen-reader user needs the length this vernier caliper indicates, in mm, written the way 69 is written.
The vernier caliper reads 7.8
